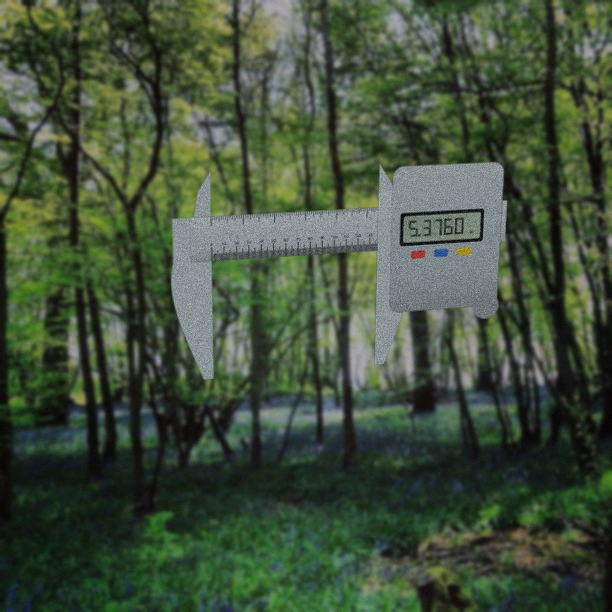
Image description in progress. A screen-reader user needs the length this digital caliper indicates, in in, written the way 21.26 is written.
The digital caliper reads 5.3760
